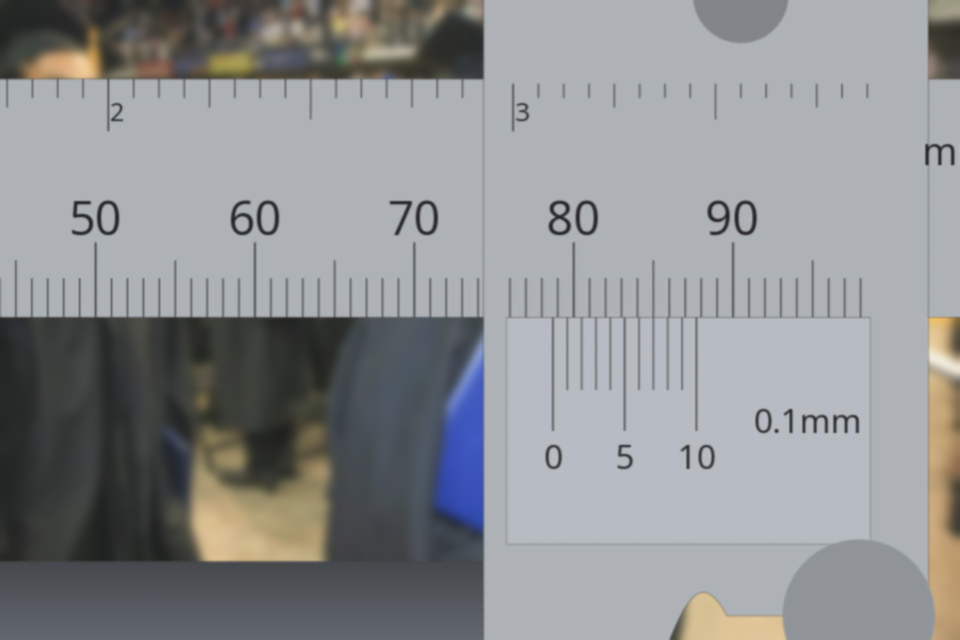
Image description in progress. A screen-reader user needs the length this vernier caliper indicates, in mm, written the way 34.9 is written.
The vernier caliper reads 78.7
